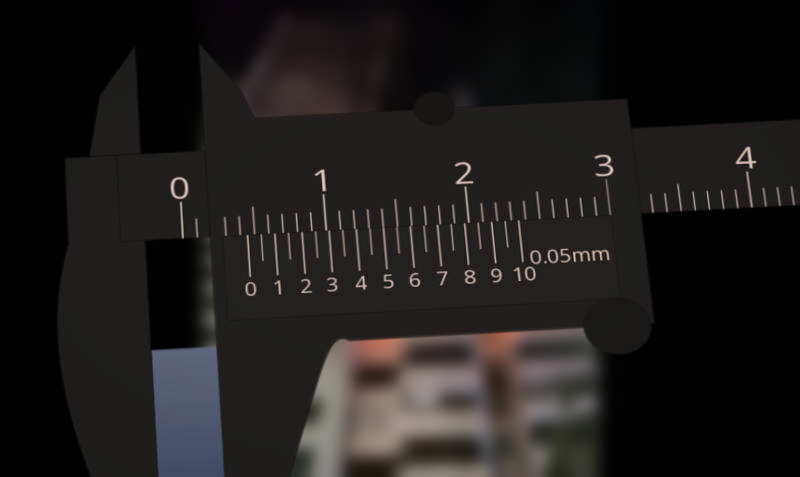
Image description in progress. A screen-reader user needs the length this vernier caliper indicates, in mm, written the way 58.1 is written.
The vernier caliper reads 4.5
